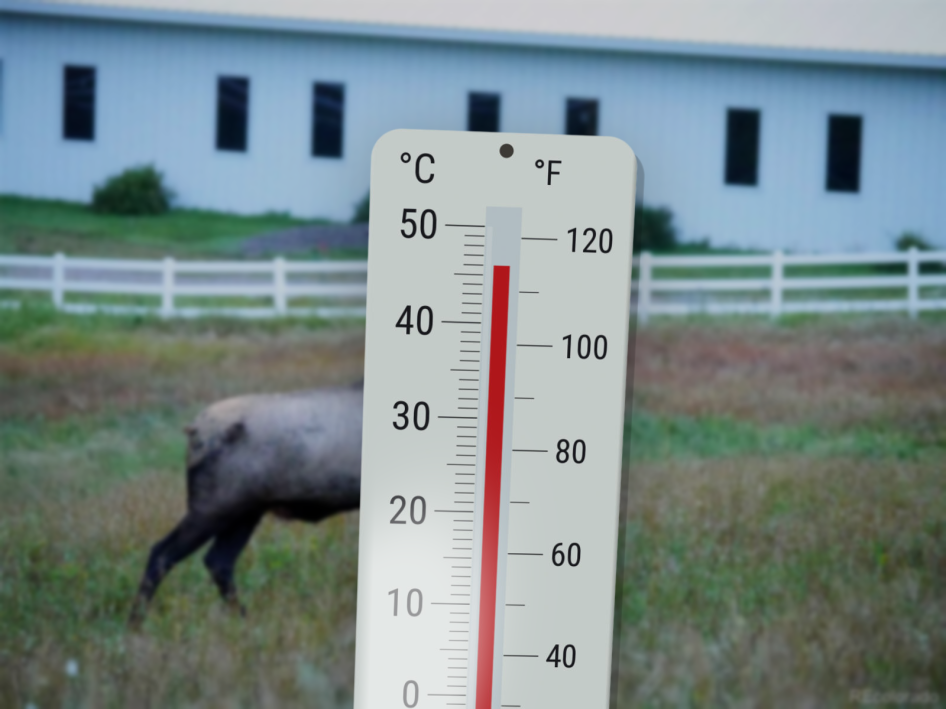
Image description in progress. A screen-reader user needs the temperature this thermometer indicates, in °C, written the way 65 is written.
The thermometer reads 46
